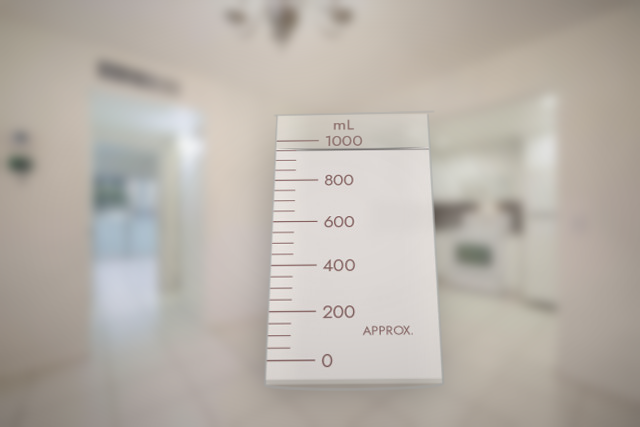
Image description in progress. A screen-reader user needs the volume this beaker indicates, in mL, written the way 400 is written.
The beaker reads 950
